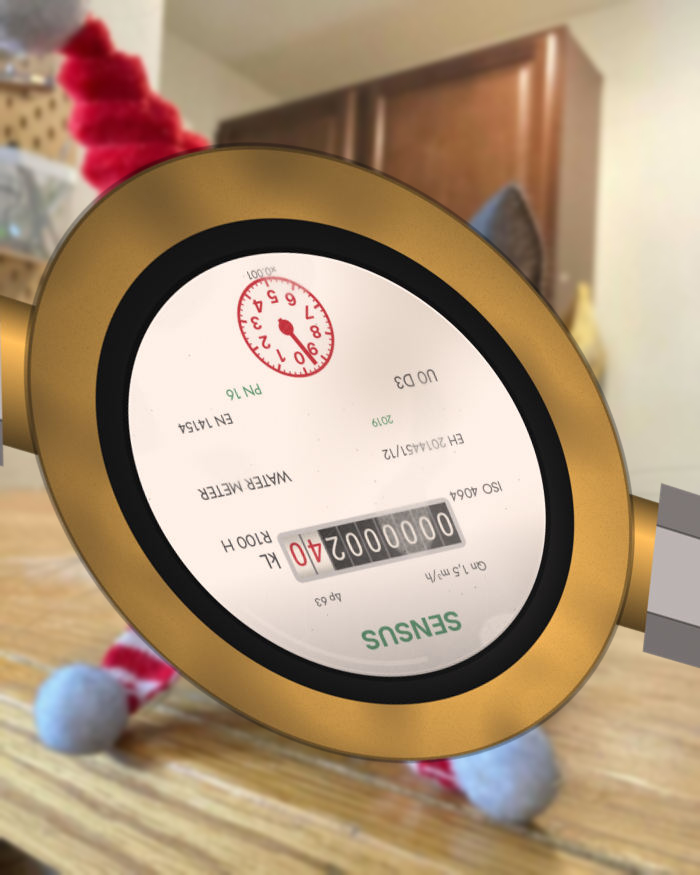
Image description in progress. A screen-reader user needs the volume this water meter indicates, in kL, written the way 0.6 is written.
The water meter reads 2.399
